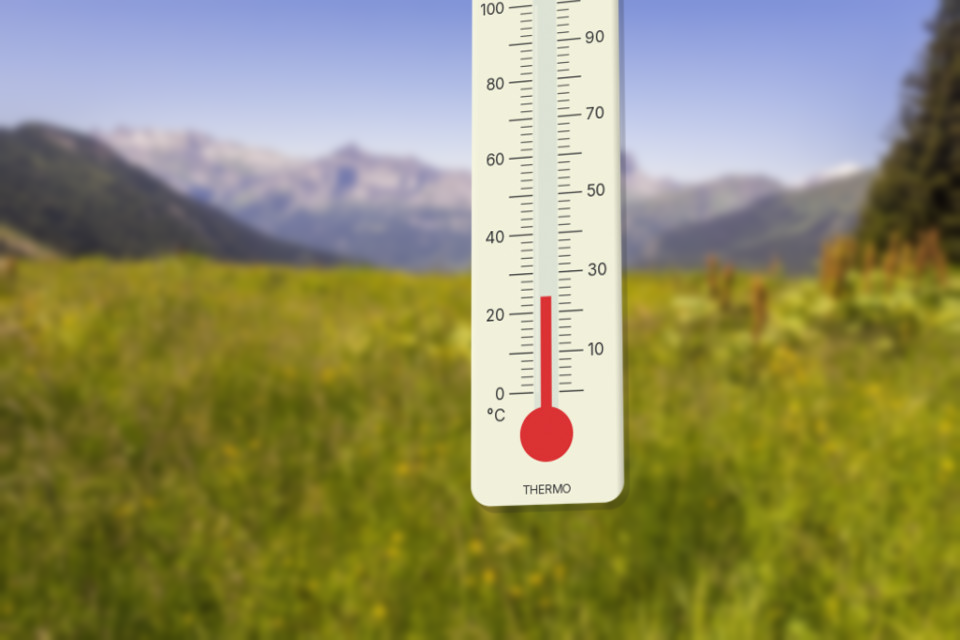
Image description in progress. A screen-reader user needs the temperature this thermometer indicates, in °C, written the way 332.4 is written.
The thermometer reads 24
